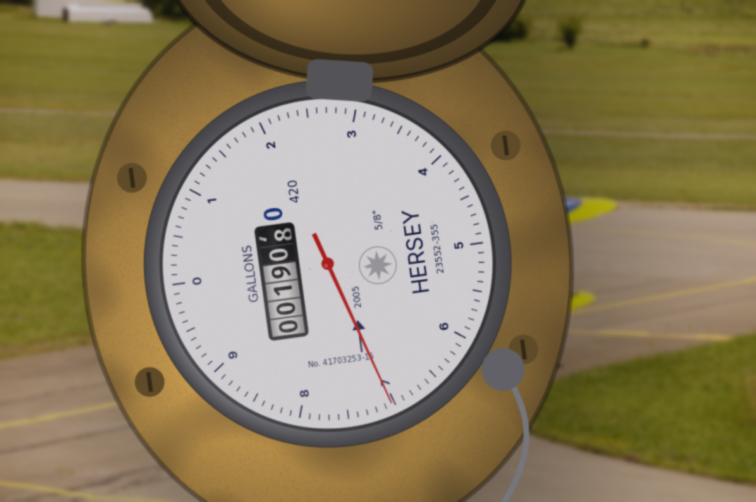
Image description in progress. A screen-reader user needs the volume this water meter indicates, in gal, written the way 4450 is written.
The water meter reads 19077.0
